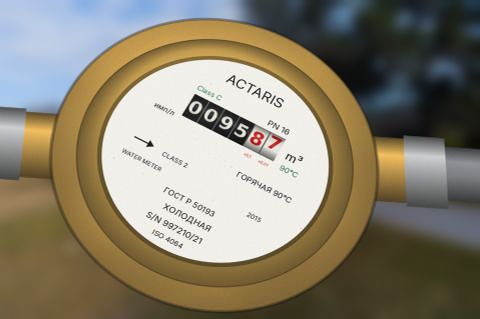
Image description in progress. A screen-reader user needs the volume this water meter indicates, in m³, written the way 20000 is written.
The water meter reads 95.87
